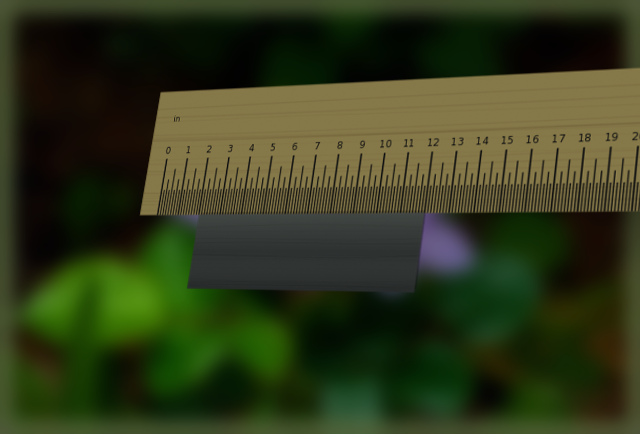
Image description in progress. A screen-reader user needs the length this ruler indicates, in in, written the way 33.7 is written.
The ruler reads 10
